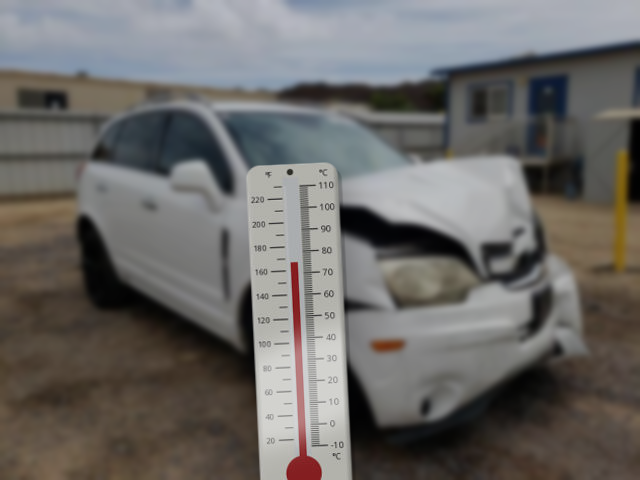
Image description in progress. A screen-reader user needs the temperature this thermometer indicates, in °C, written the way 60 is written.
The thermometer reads 75
